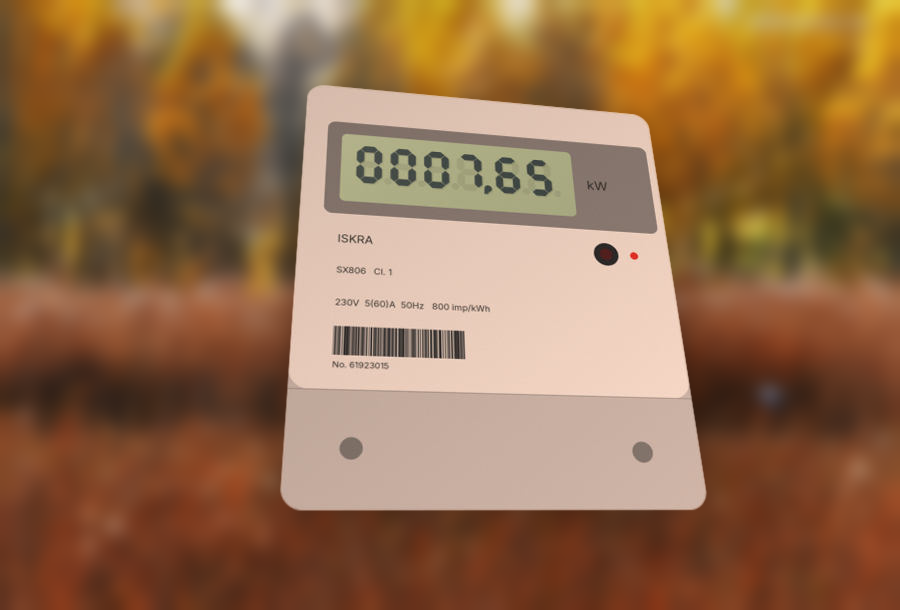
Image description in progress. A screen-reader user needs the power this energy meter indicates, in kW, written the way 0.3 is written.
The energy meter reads 7.65
